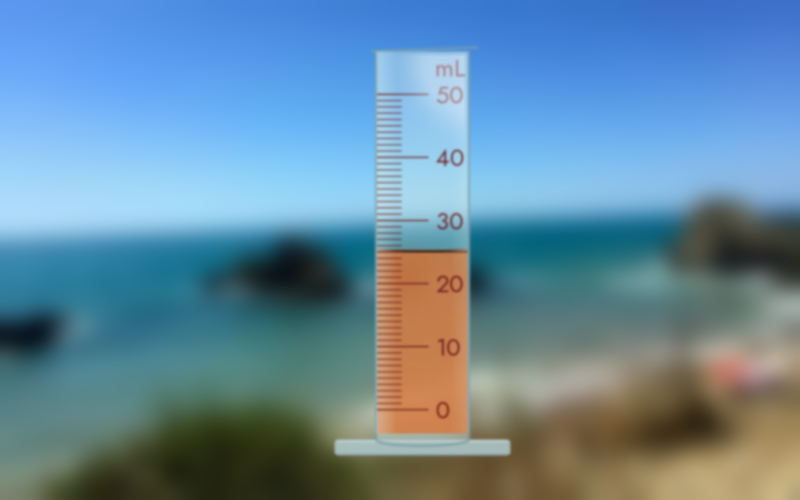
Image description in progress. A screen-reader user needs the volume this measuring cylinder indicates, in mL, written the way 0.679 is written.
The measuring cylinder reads 25
